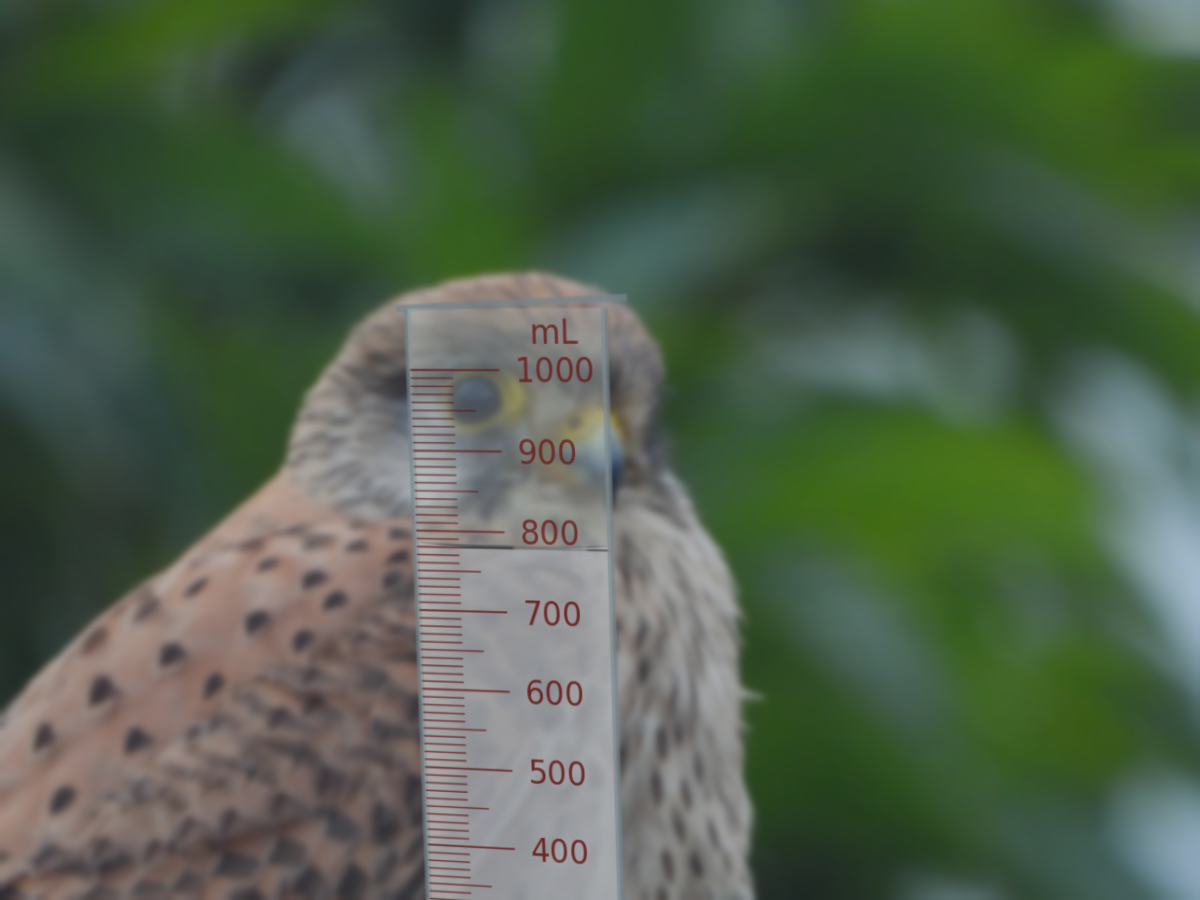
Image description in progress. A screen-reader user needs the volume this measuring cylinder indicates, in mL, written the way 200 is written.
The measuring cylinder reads 780
